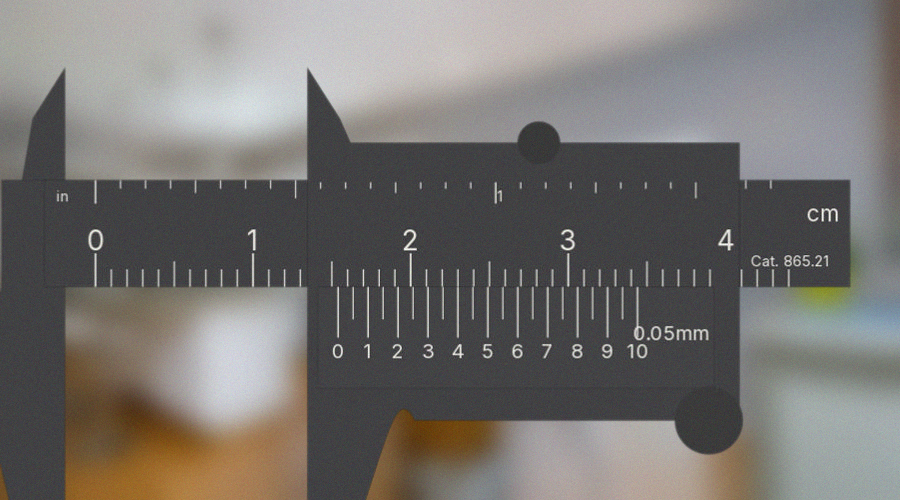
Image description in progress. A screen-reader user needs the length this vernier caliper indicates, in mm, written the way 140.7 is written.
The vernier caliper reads 15.4
